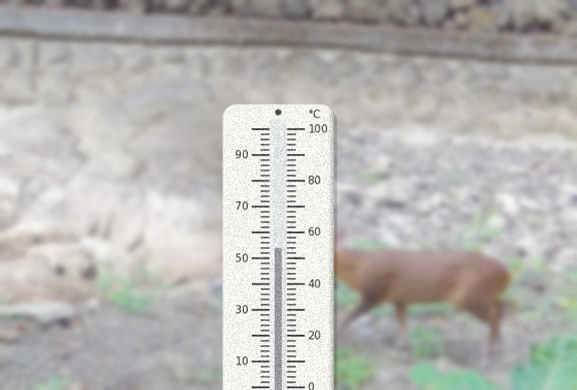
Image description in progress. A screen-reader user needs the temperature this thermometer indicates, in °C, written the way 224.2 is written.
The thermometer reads 54
